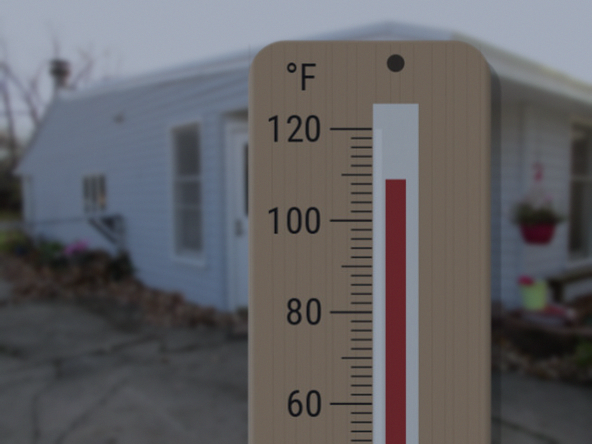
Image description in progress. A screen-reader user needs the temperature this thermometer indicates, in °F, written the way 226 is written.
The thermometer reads 109
